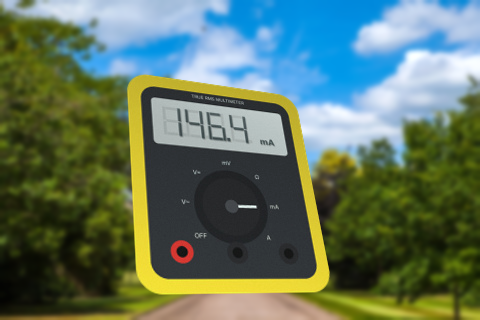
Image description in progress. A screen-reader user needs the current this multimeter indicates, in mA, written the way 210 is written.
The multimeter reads 146.4
